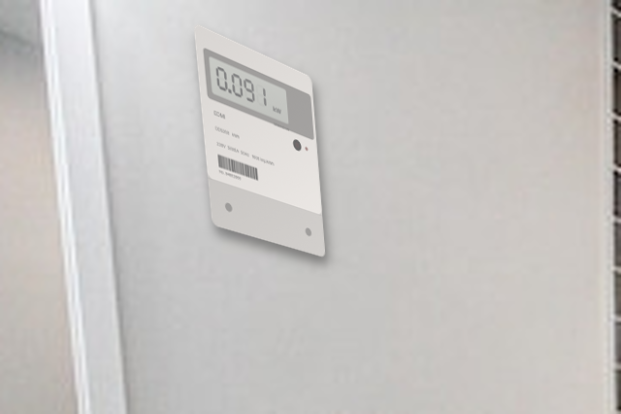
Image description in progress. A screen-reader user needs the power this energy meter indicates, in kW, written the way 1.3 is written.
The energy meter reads 0.091
